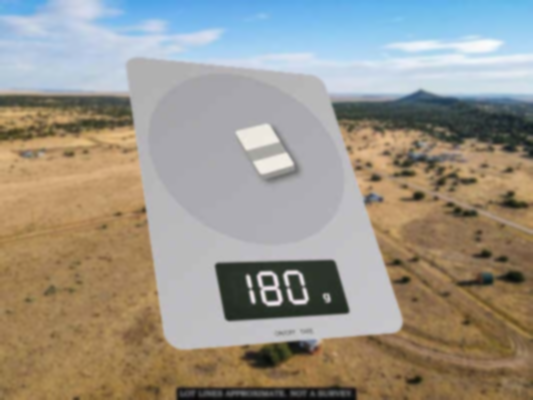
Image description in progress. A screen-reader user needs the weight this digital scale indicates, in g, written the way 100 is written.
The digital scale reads 180
